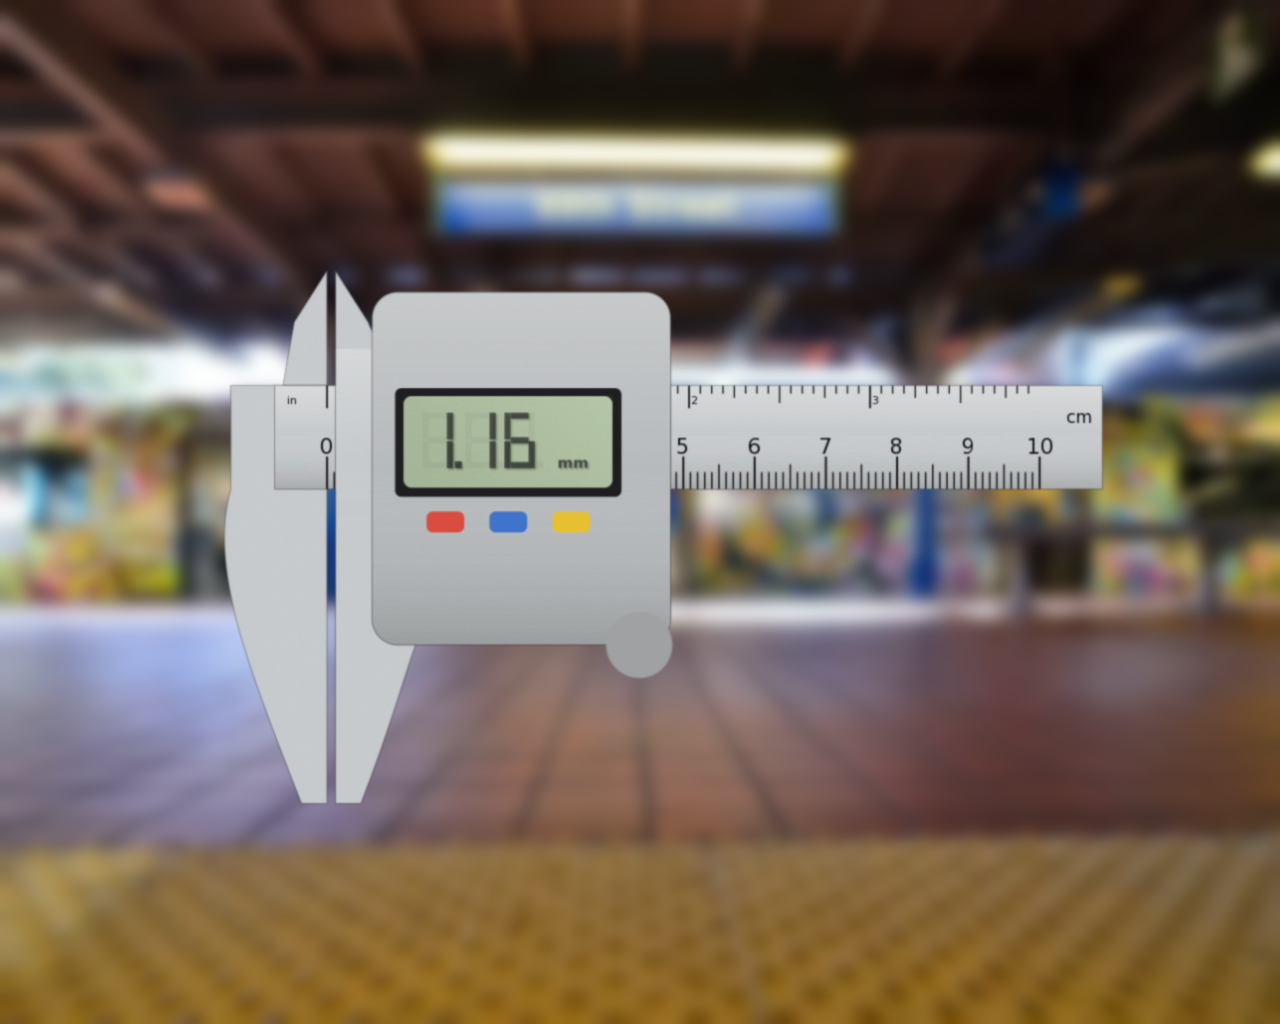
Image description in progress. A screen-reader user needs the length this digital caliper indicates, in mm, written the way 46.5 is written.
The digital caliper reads 1.16
